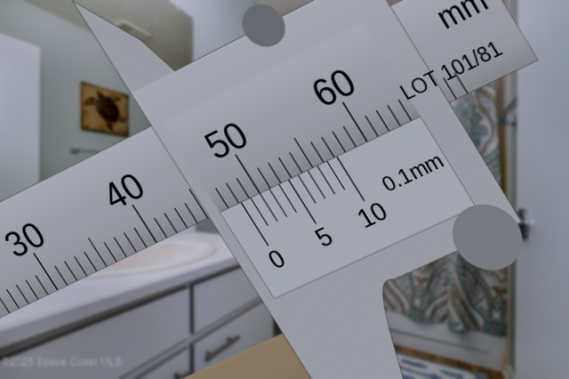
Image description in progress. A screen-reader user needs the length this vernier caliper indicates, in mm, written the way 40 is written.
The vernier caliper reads 48.2
